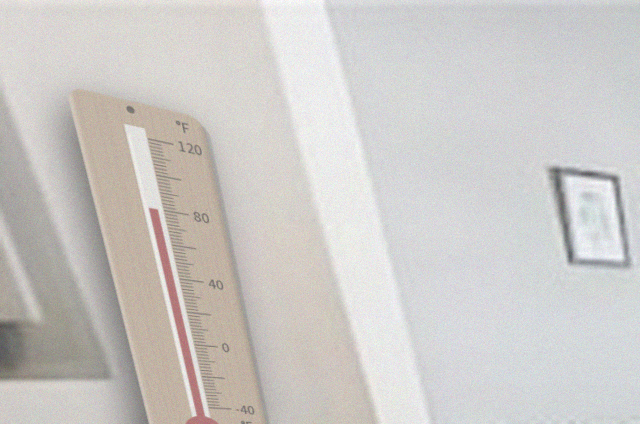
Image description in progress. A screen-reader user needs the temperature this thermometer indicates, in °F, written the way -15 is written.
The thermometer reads 80
